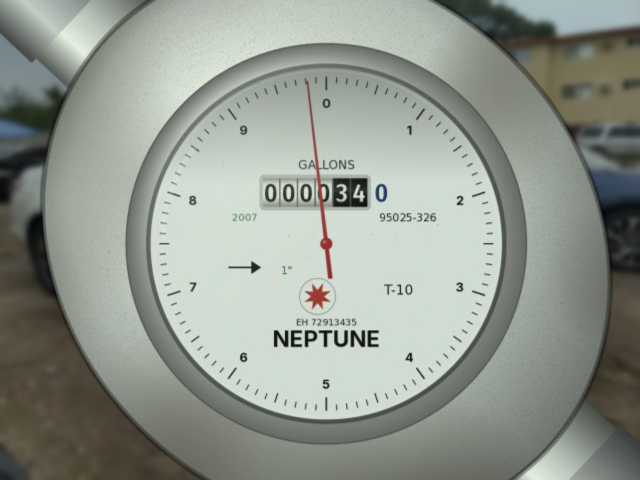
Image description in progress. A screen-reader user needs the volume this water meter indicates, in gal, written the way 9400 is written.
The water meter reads 339.8
